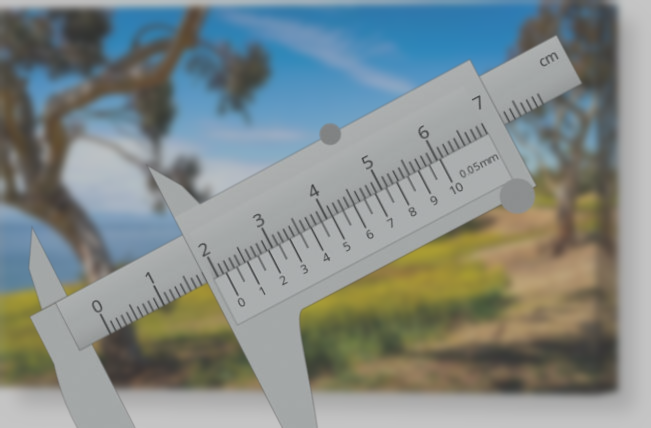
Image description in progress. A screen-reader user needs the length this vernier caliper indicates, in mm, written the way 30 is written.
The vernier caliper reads 21.5
